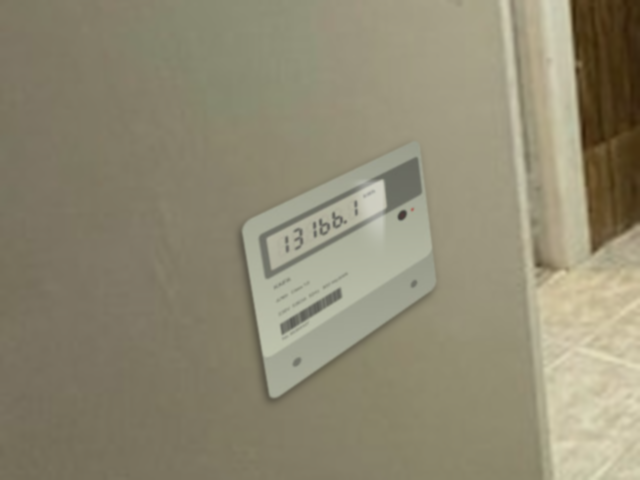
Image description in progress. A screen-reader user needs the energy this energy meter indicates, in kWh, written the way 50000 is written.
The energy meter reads 13166.1
